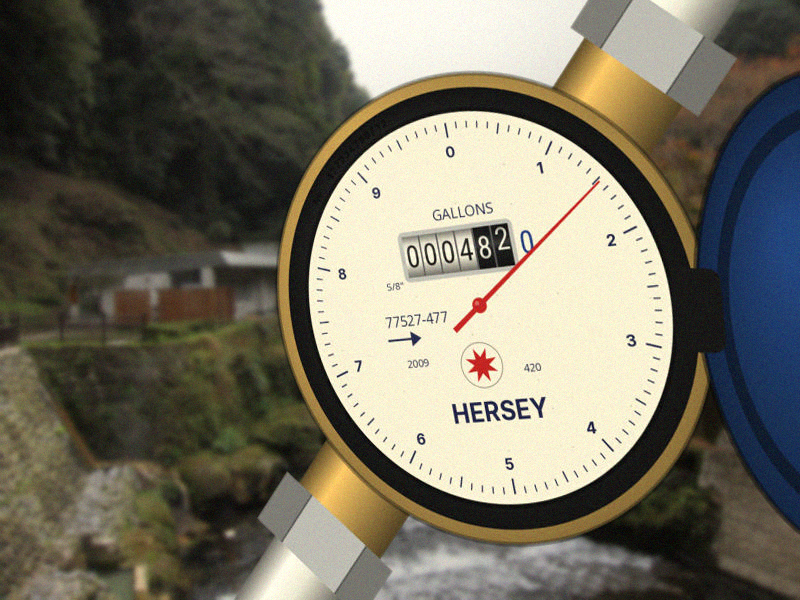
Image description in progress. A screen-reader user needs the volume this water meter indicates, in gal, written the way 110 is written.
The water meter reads 4821.5
